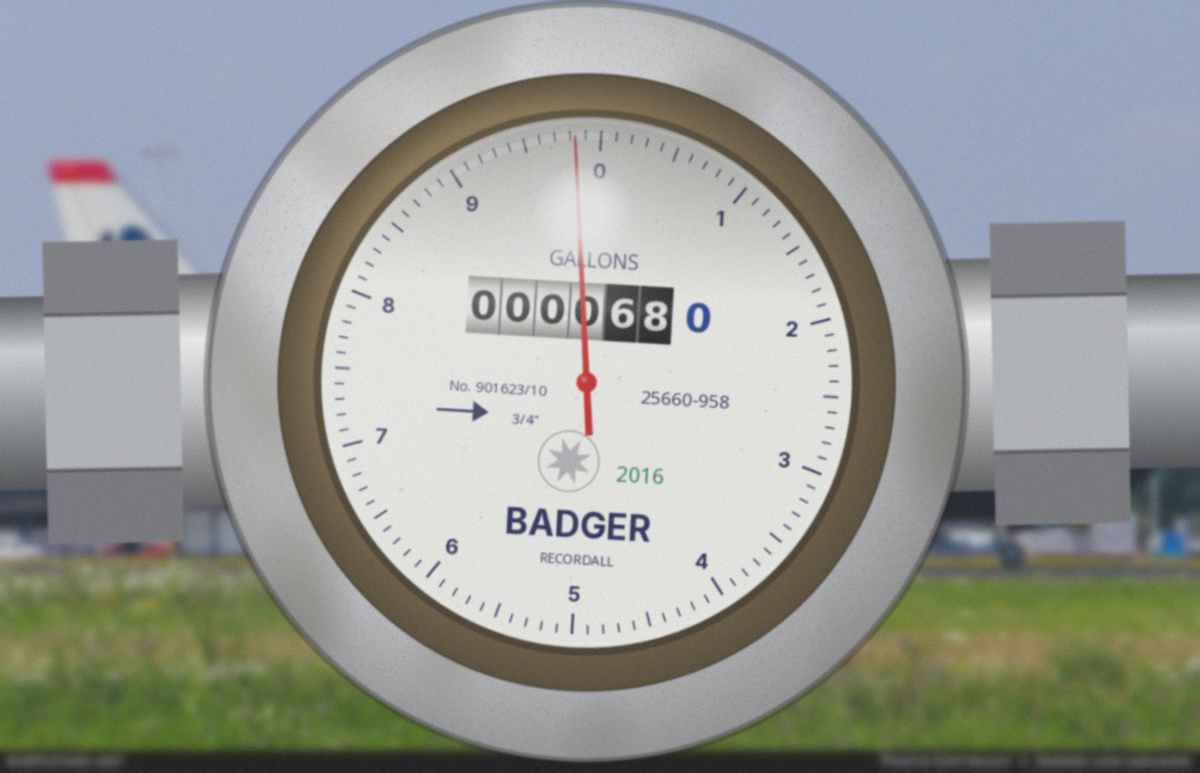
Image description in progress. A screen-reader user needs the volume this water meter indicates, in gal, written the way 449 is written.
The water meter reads 679.8
